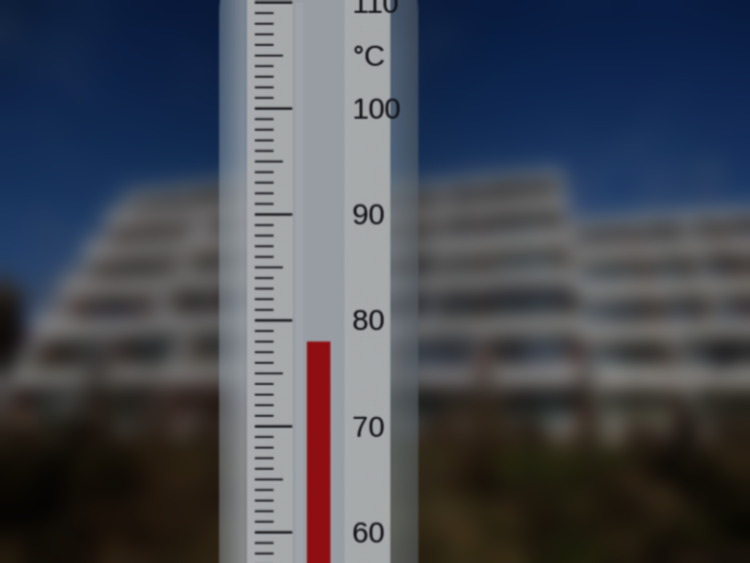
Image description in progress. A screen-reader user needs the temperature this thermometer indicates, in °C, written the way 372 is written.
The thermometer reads 78
